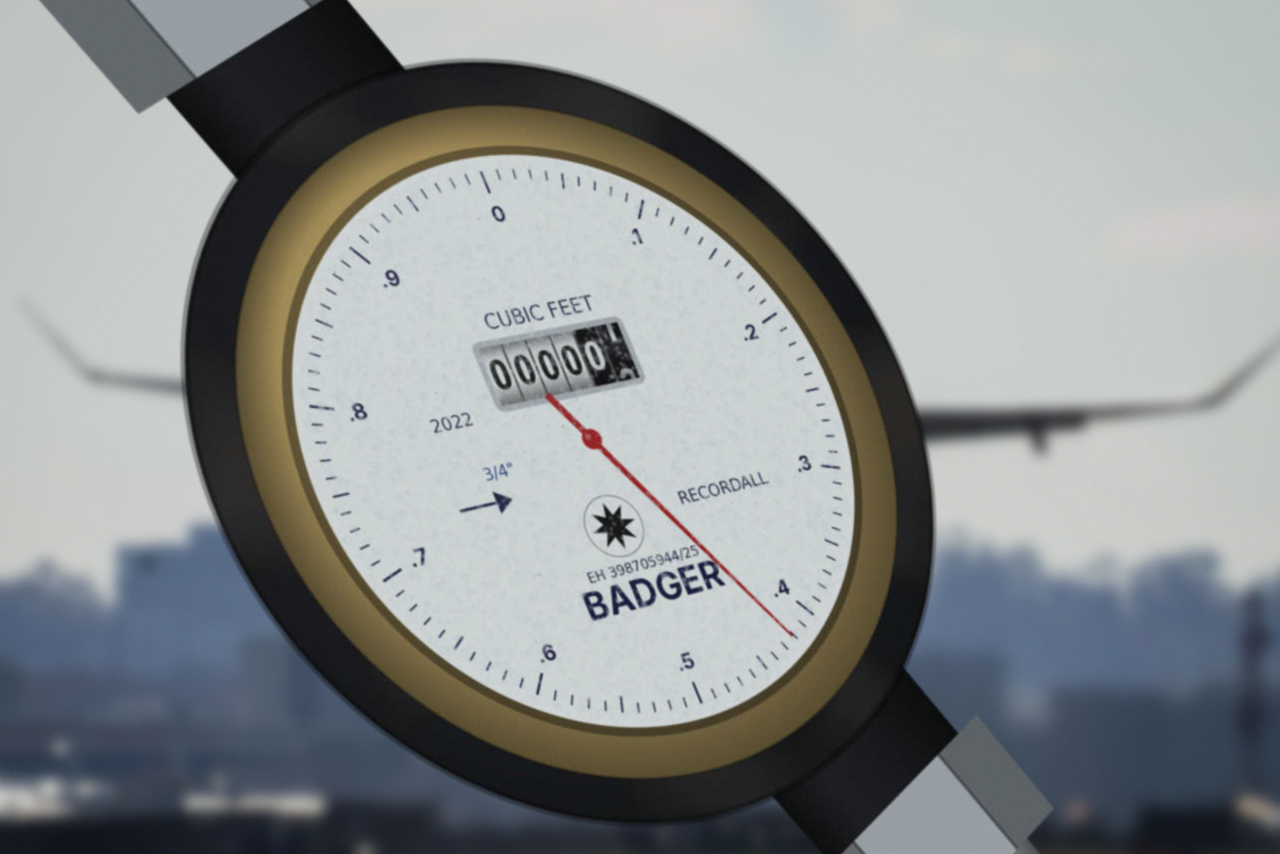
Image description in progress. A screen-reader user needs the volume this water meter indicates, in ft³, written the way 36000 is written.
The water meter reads 1.42
